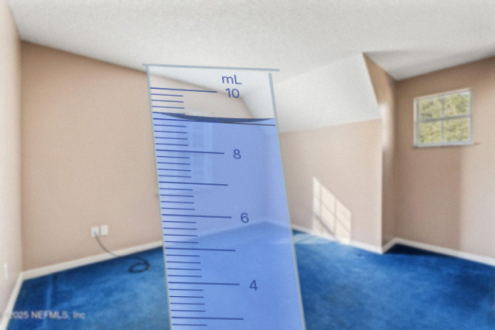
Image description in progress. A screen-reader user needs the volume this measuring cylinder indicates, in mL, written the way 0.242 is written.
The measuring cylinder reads 9
